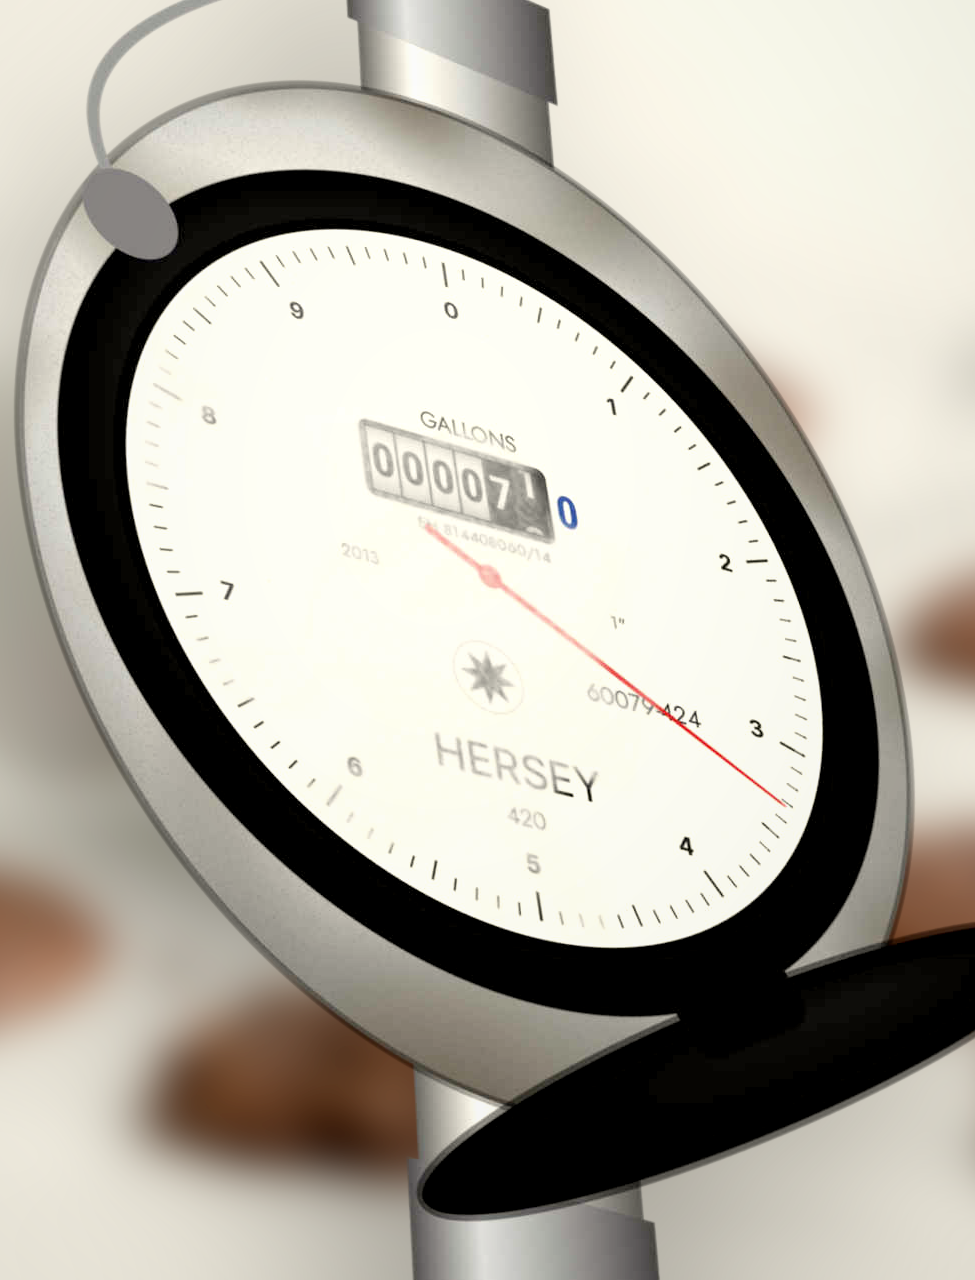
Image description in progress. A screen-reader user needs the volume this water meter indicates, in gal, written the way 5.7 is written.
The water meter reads 713.3
